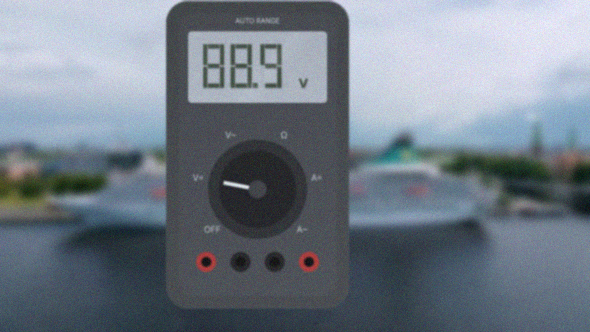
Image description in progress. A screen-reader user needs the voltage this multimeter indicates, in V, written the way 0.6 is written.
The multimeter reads 88.9
